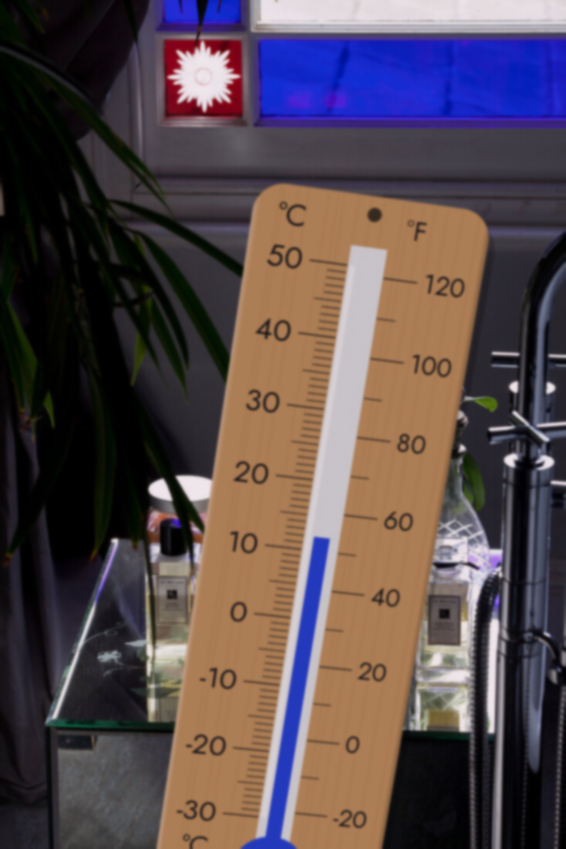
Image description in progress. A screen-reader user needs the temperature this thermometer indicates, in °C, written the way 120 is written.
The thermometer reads 12
